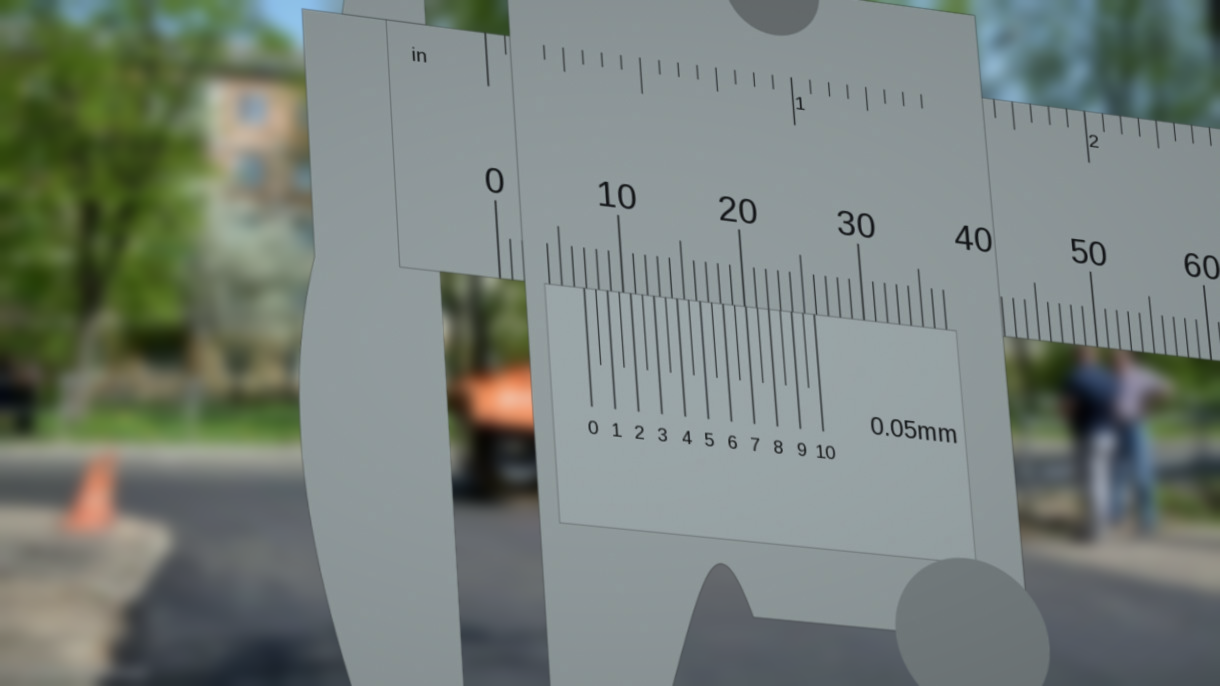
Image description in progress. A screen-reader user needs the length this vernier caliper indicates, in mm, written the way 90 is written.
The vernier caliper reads 6.8
